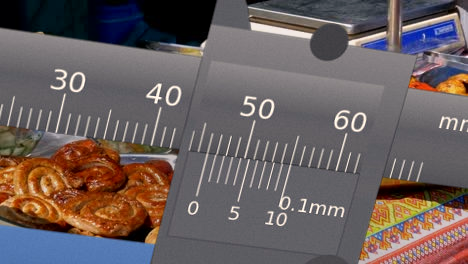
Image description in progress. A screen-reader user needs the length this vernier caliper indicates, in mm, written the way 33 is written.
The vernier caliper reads 46.0
